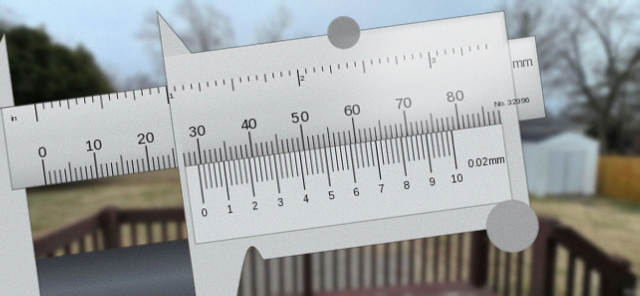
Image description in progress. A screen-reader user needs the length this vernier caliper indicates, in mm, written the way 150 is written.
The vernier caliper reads 29.5
